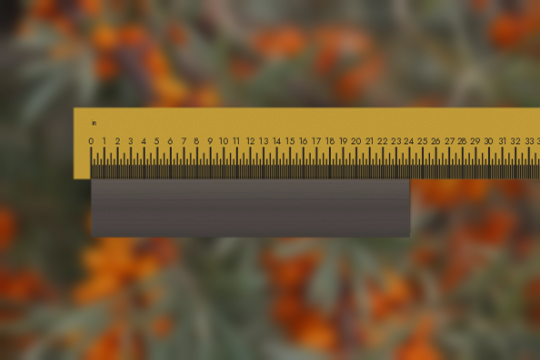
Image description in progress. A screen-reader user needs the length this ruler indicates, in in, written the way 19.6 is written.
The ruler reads 24
